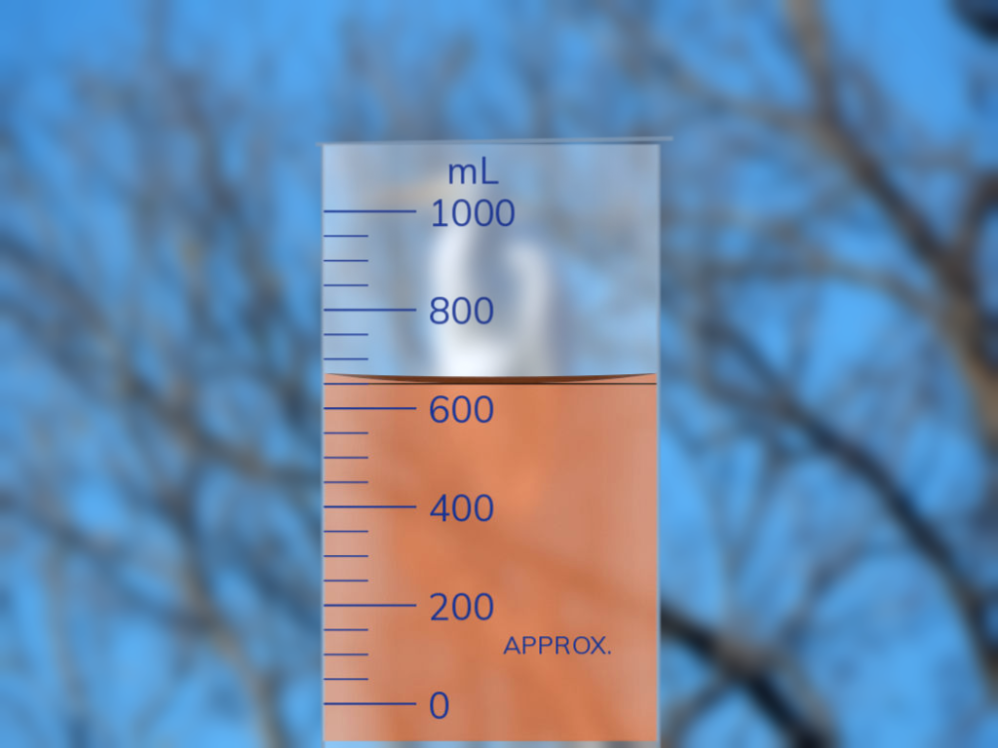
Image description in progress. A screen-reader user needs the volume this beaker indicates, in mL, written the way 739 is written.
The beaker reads 650
